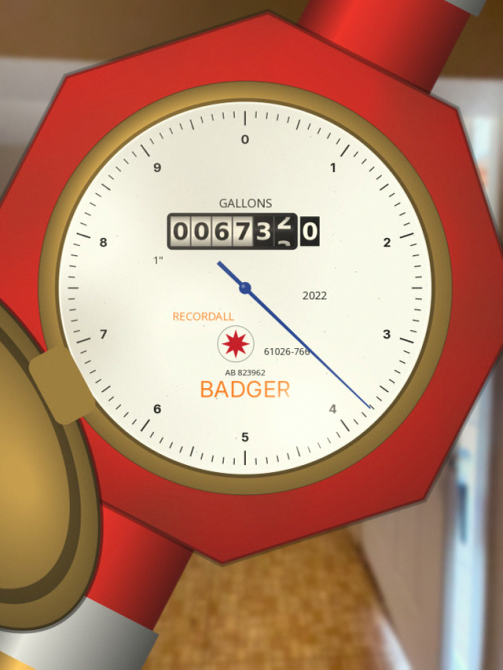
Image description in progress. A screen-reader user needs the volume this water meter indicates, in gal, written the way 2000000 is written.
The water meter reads 67323.7
